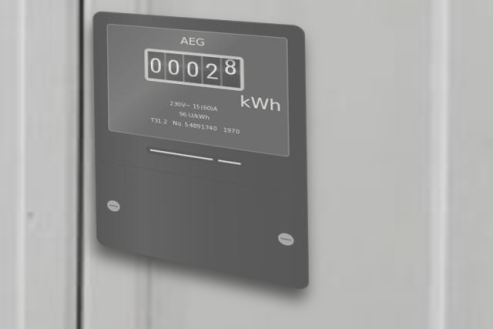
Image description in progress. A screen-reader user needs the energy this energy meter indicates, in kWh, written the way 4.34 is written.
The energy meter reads 28
